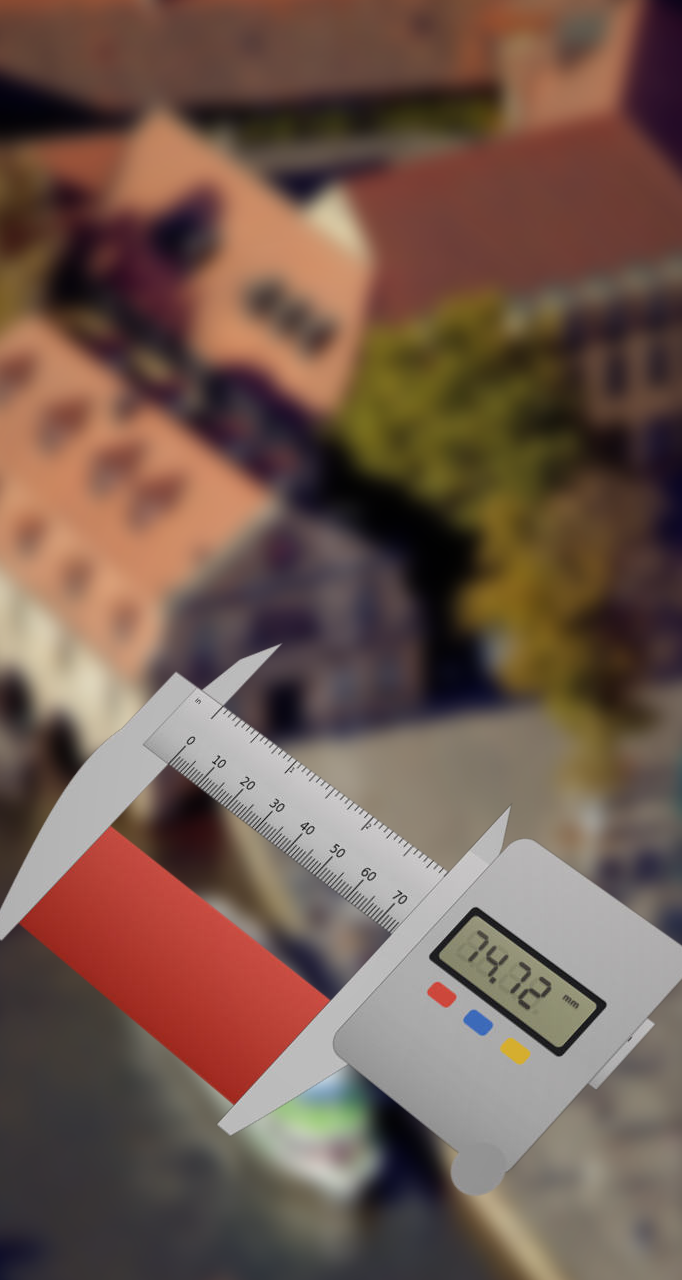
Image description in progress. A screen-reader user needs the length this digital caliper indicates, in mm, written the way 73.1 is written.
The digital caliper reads 74.72
